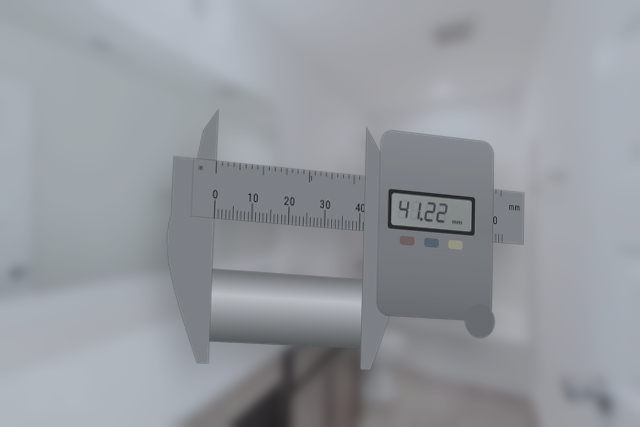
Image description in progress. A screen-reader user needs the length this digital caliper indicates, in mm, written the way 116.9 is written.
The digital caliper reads 41.22
